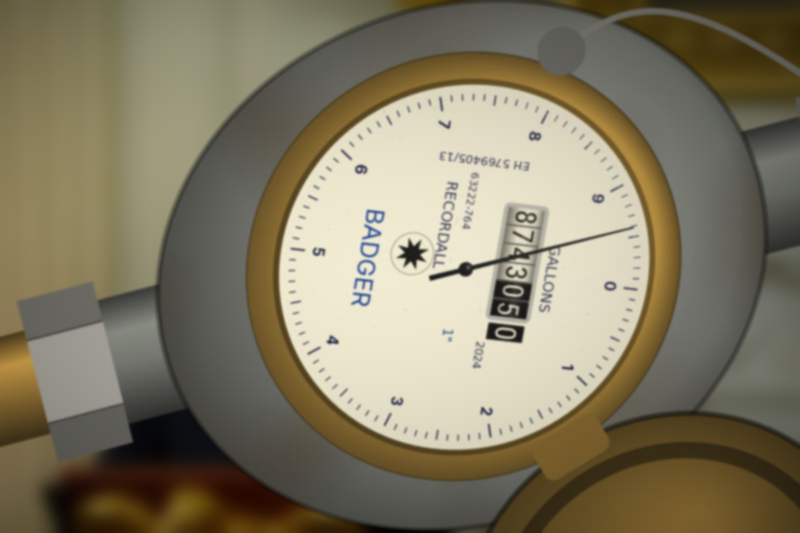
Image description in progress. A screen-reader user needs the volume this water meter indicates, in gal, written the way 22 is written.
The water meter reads 8743049.4
